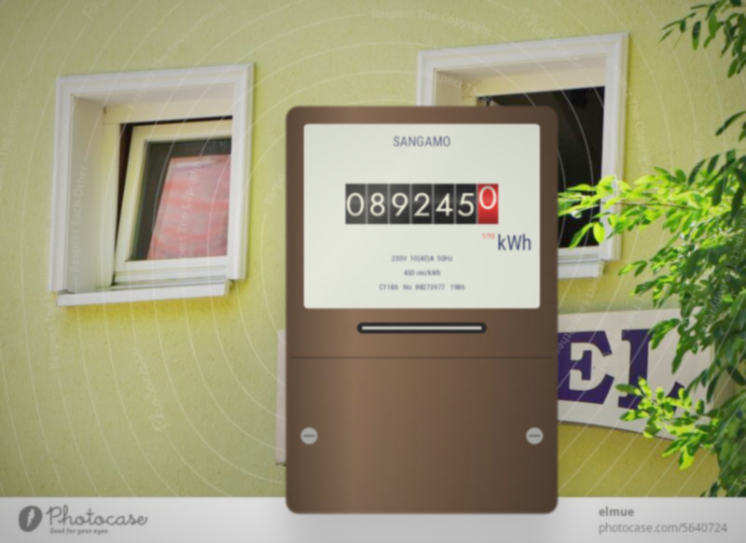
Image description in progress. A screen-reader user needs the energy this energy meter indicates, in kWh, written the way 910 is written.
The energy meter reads 89245.0
